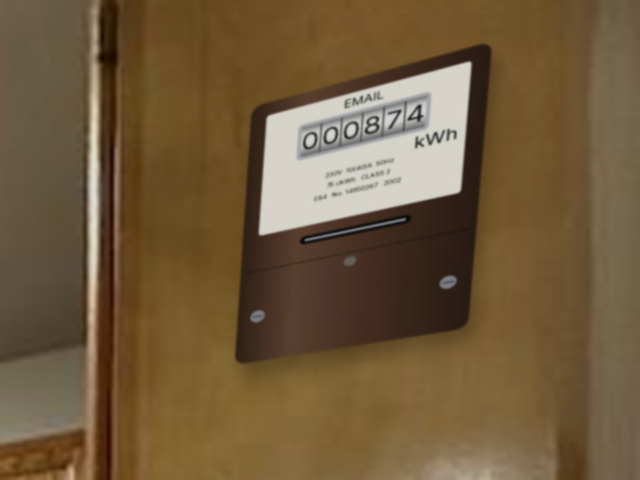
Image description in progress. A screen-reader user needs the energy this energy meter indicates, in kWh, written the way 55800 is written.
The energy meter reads 874
